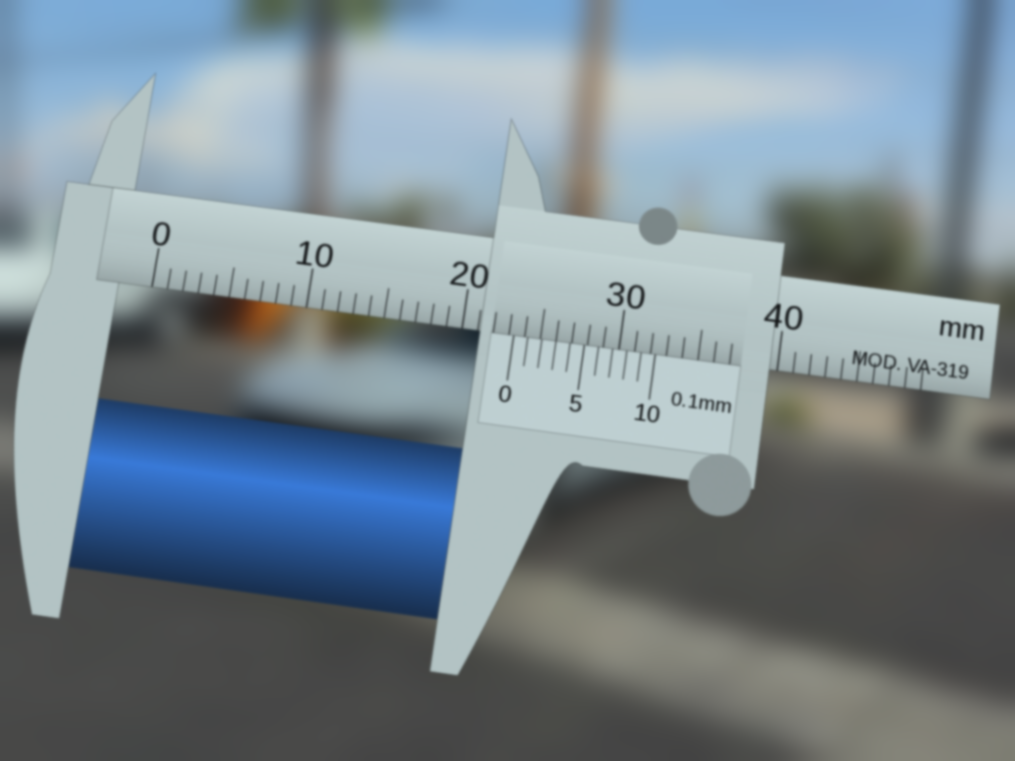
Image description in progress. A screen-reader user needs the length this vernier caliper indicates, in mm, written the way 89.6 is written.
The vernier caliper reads 23.3
